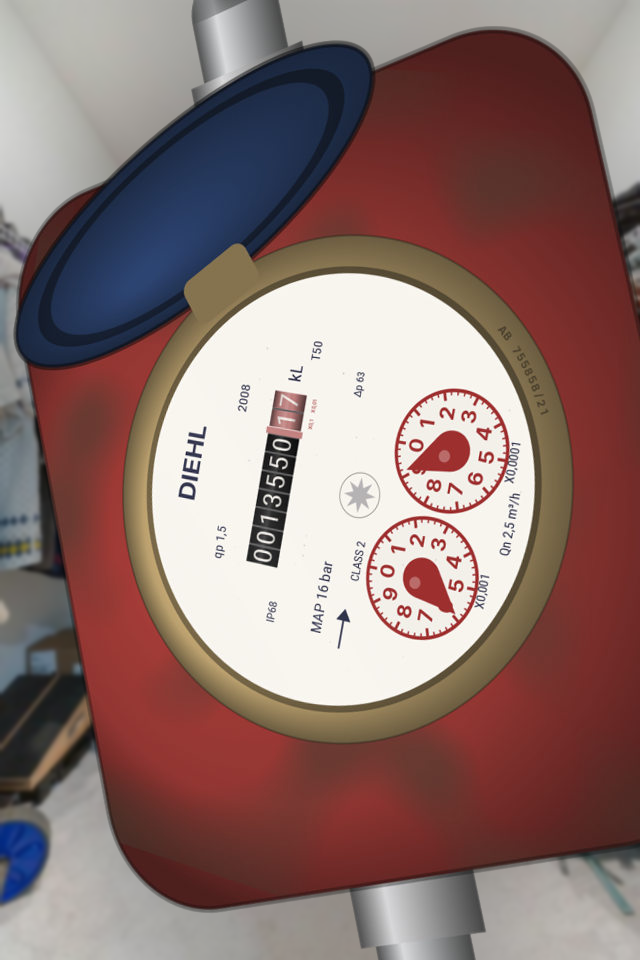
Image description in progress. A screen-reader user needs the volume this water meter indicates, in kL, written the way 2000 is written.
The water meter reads 13550.1759
